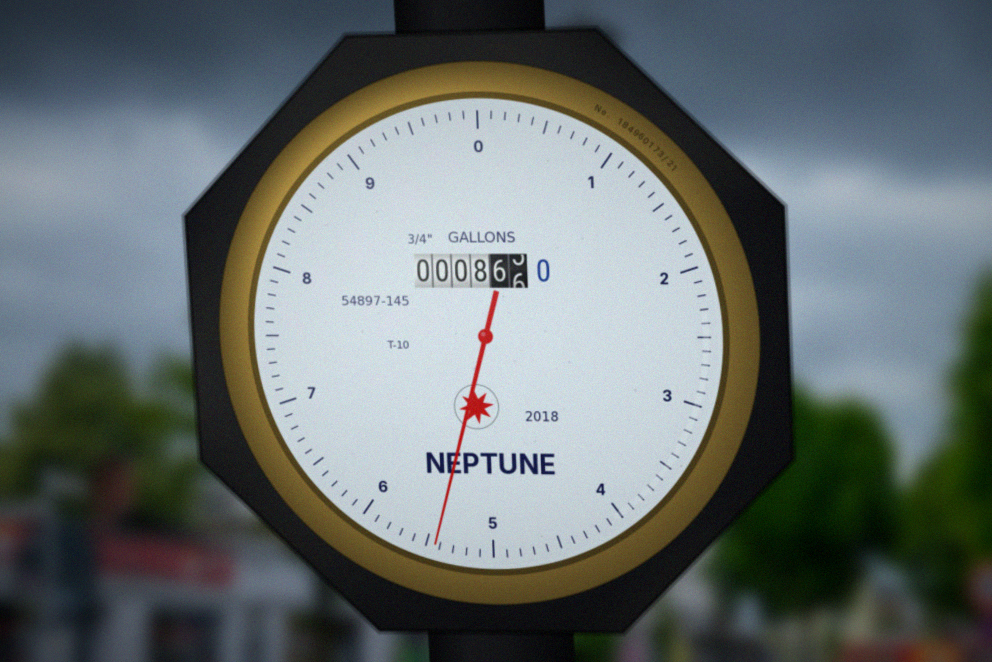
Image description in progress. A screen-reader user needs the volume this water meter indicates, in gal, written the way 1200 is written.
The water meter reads 8655.4
